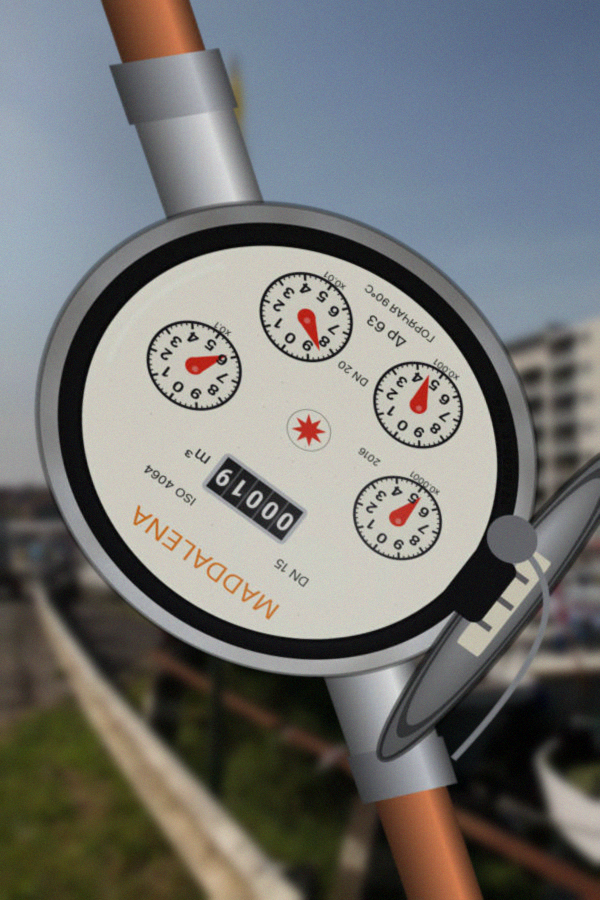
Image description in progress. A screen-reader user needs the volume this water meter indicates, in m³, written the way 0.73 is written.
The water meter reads 19.5845
